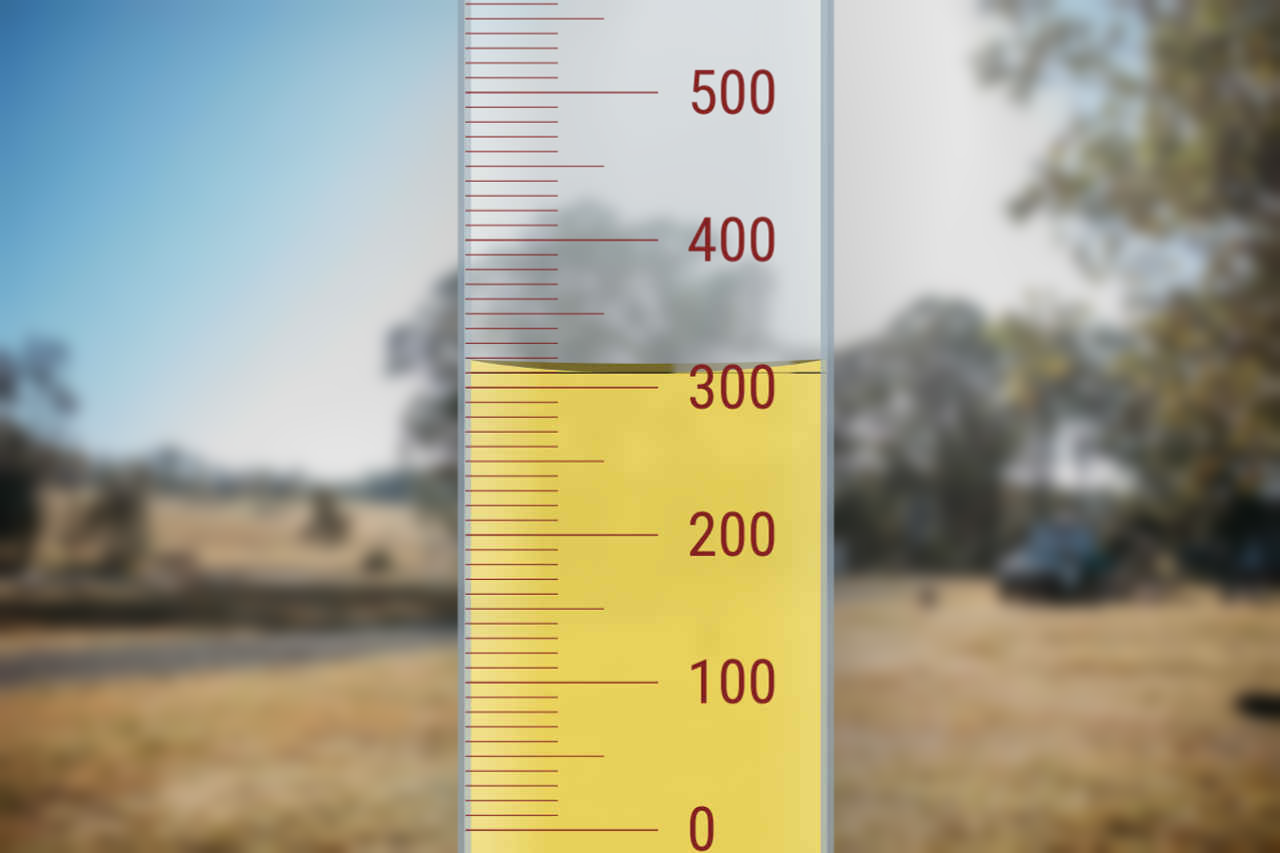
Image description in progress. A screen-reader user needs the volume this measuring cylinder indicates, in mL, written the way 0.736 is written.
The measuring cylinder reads 310
